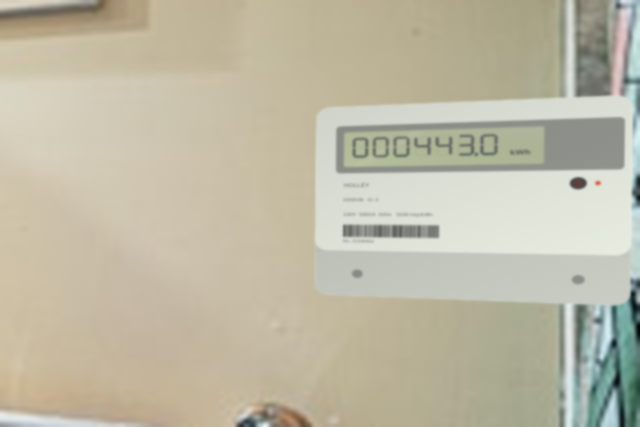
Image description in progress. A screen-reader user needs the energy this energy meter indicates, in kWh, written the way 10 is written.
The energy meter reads 443.0
